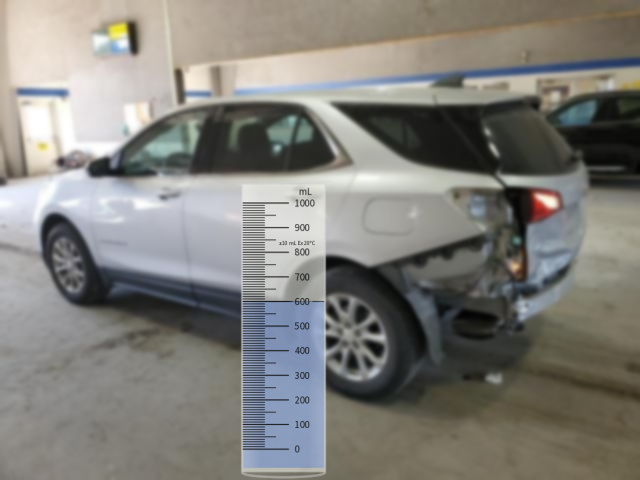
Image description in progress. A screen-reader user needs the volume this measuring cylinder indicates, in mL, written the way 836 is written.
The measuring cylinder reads 600
